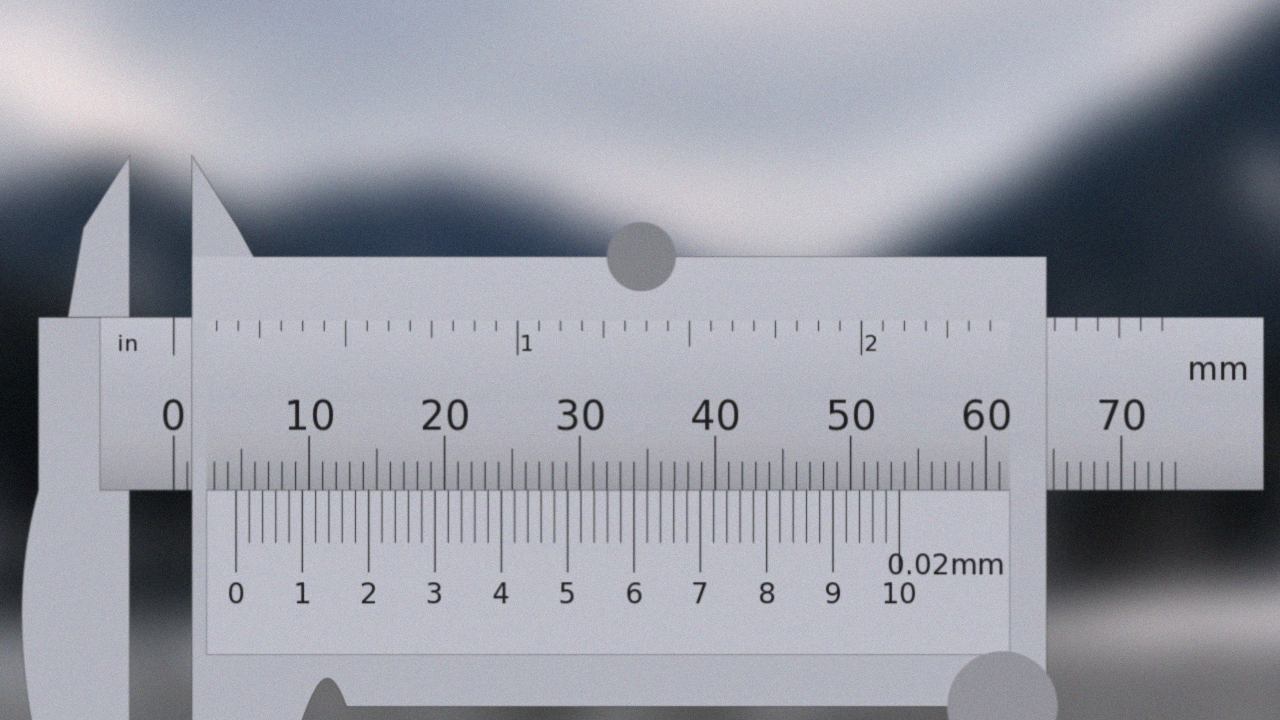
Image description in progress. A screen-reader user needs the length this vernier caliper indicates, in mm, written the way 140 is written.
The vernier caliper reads 4.6
